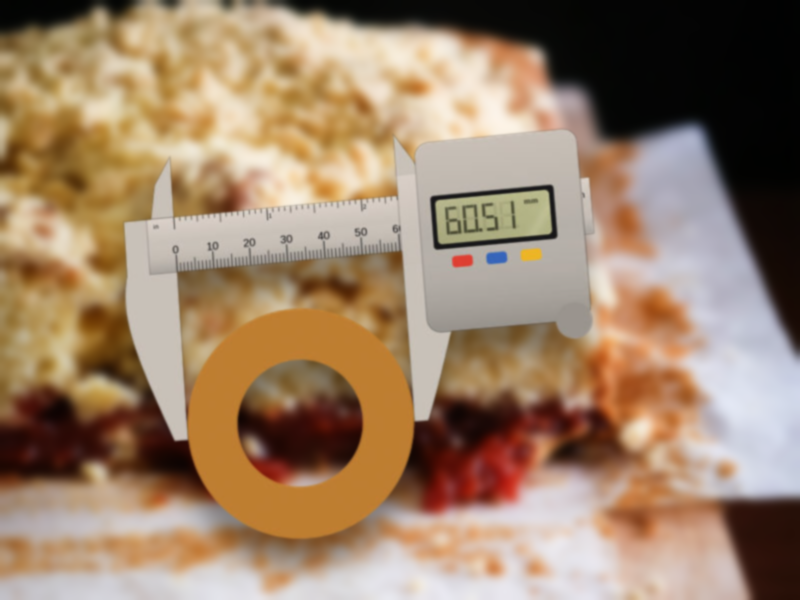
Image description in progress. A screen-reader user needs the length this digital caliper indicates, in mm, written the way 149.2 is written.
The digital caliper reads 60.51
